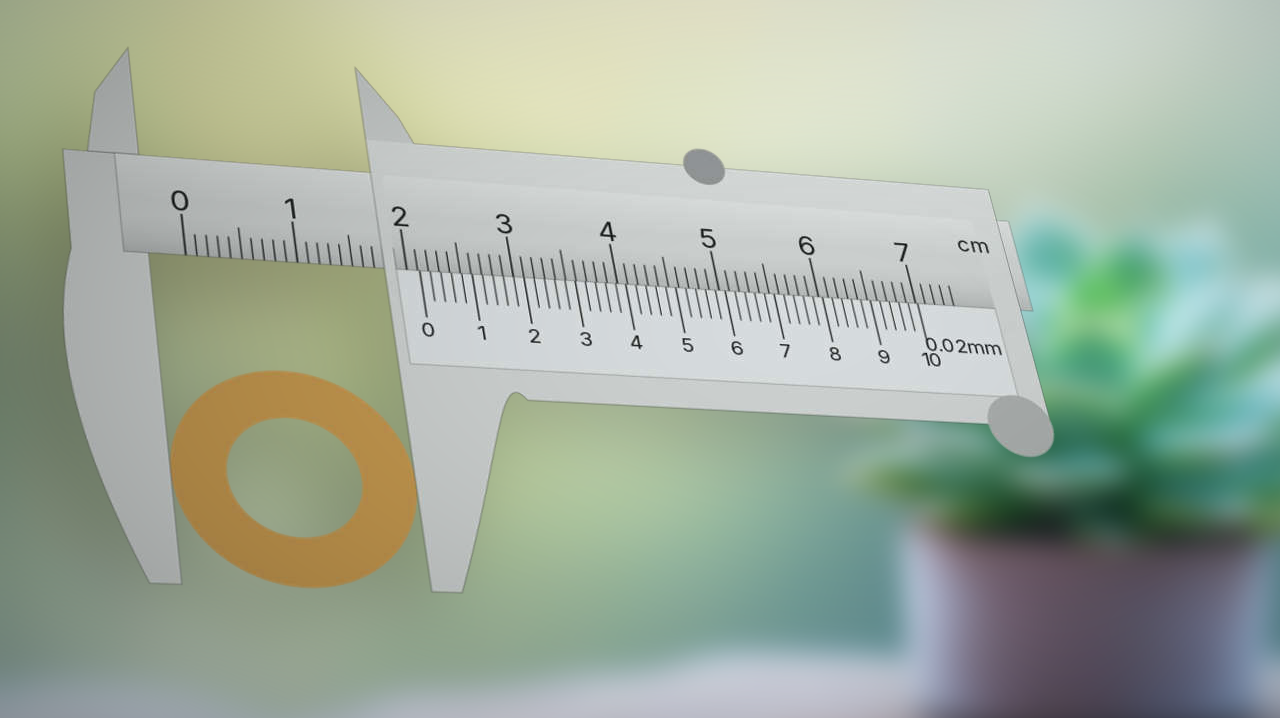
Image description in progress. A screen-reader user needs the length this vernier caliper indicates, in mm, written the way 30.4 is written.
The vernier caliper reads 21.2
